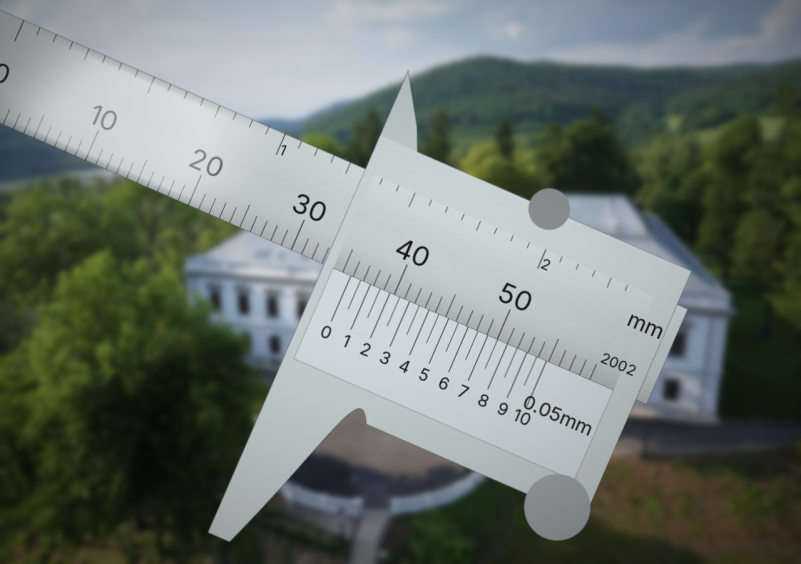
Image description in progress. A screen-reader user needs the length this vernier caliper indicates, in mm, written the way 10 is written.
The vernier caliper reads 35.8
